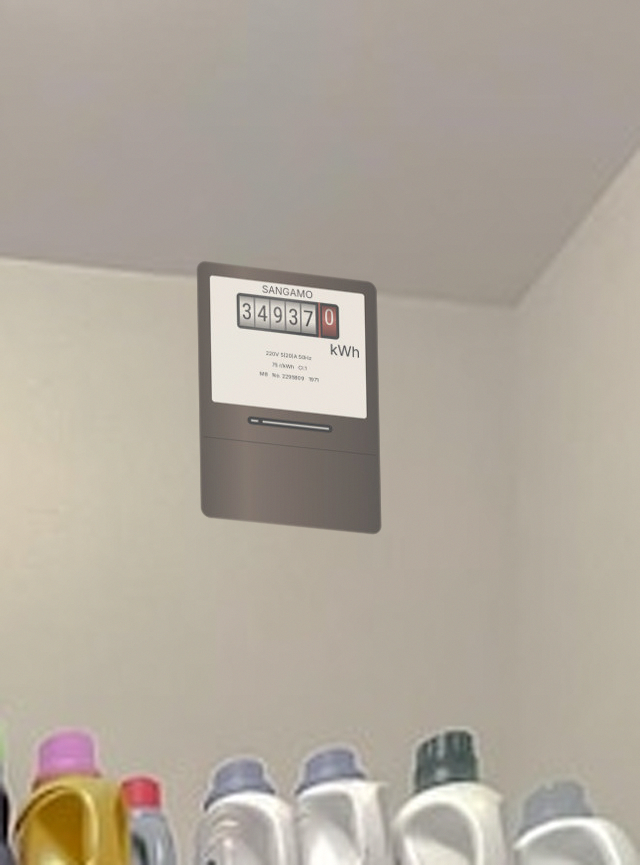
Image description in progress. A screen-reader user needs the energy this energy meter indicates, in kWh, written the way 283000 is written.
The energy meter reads 34937.0
